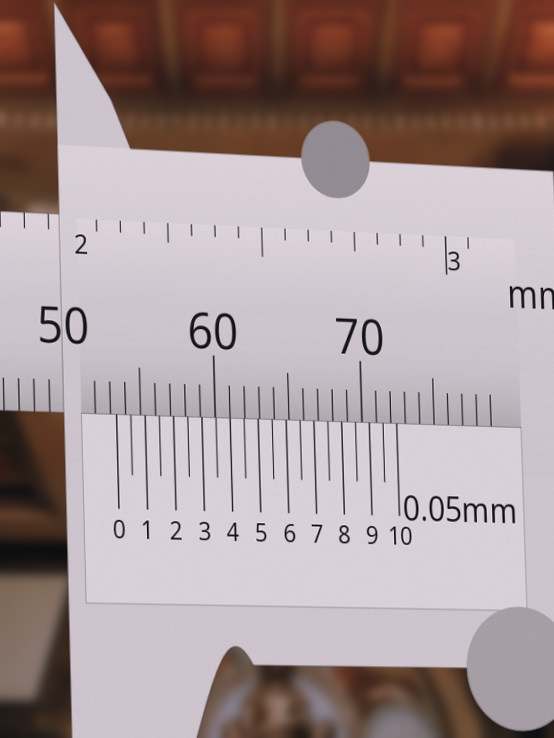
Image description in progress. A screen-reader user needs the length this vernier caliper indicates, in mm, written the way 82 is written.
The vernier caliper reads 53.4
